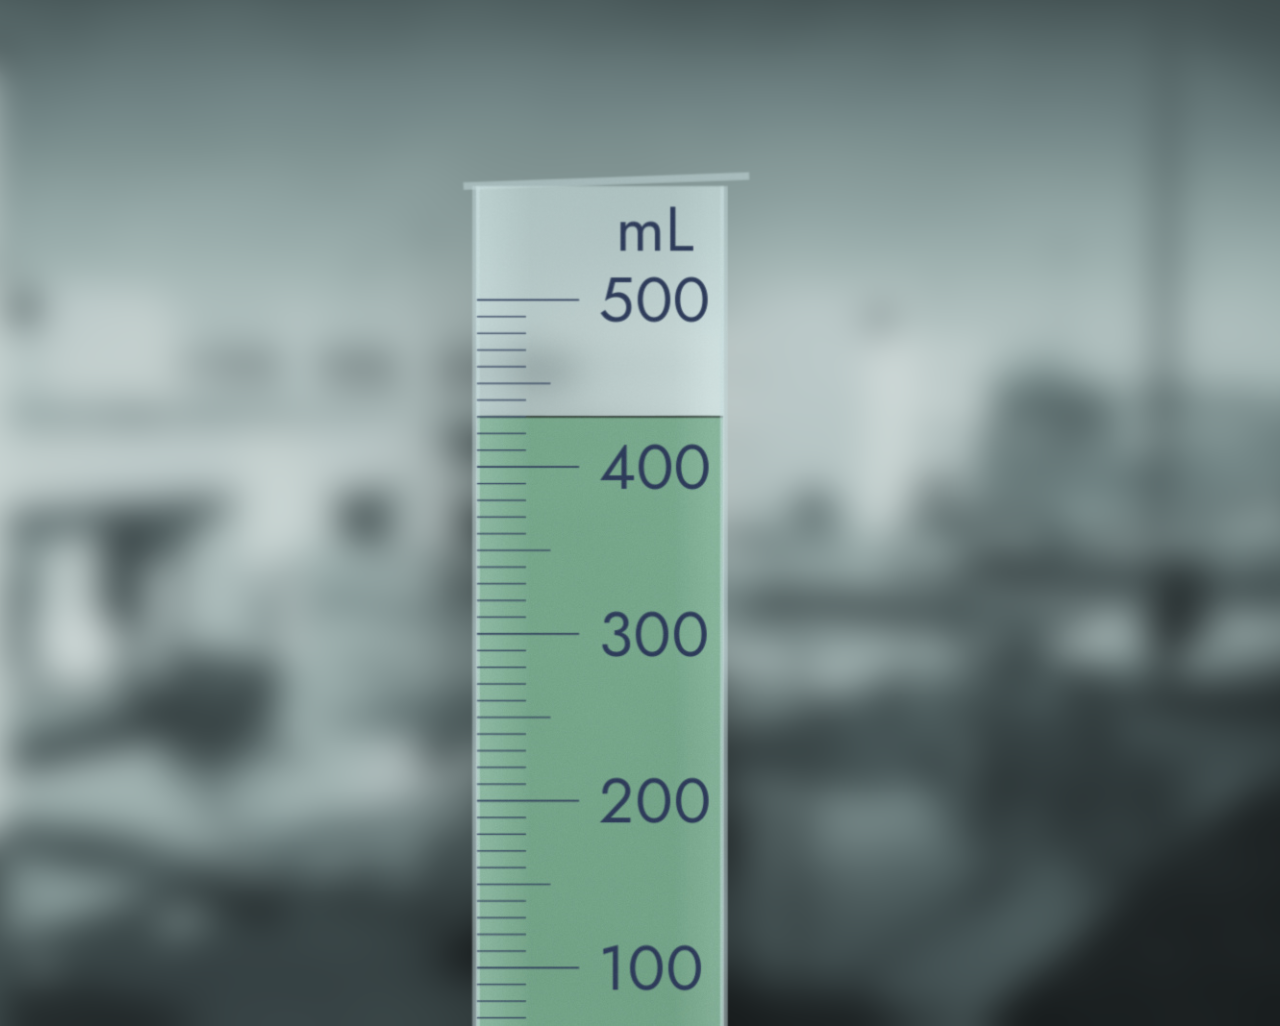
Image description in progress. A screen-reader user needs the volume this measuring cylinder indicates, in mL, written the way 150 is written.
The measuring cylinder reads 430
